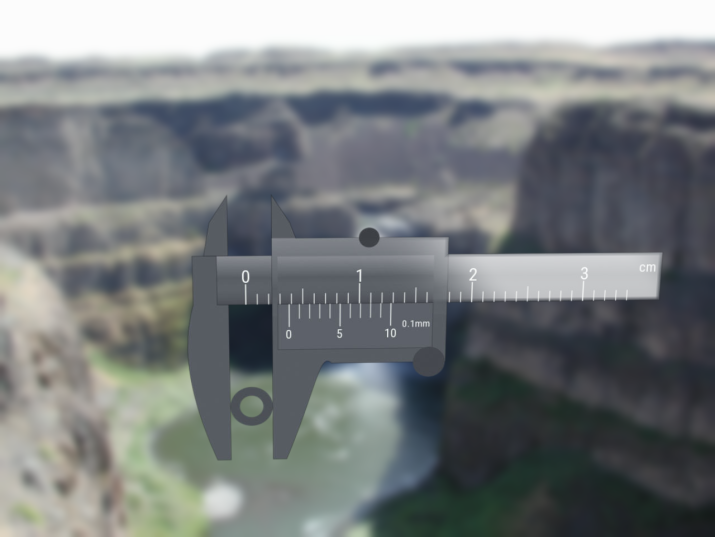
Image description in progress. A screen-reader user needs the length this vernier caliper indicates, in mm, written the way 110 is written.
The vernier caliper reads 3.8
